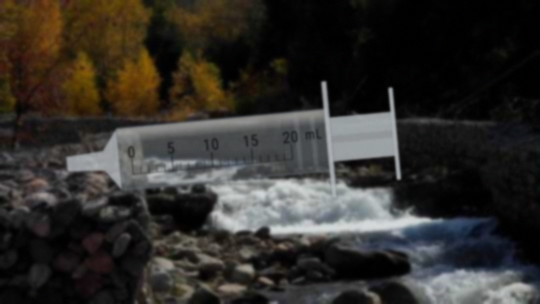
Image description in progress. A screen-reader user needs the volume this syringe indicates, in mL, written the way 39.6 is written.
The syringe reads 19
